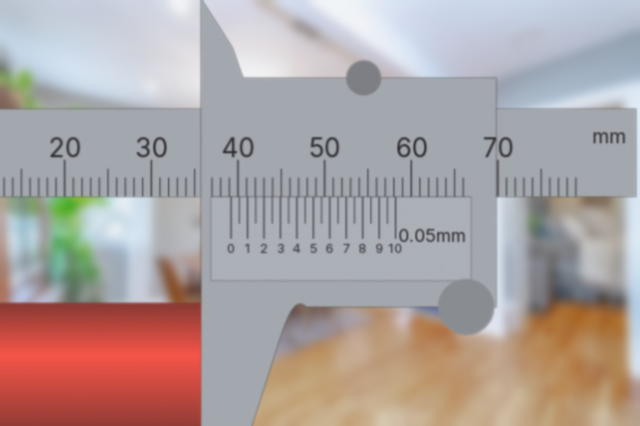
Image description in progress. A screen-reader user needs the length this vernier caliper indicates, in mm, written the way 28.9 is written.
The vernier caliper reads 39.2
